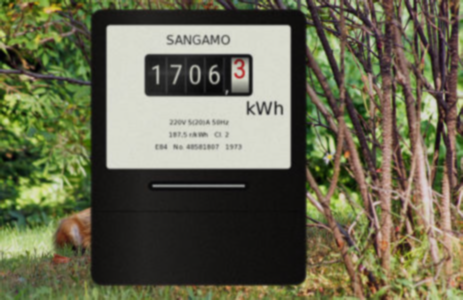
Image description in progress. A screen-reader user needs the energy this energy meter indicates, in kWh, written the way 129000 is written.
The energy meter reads 1706.3
